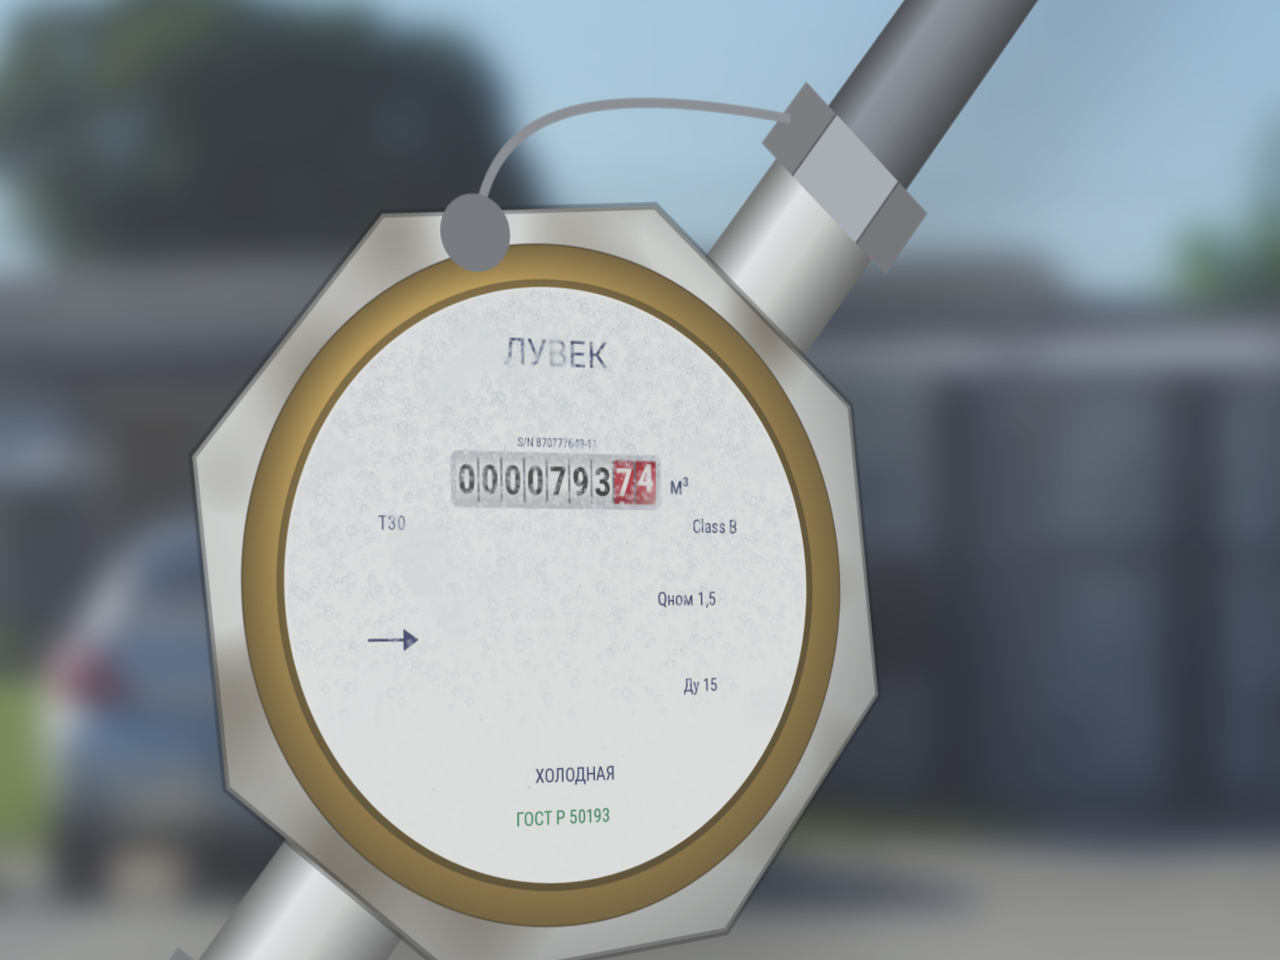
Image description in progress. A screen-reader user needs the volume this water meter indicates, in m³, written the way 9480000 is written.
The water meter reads 793.74
